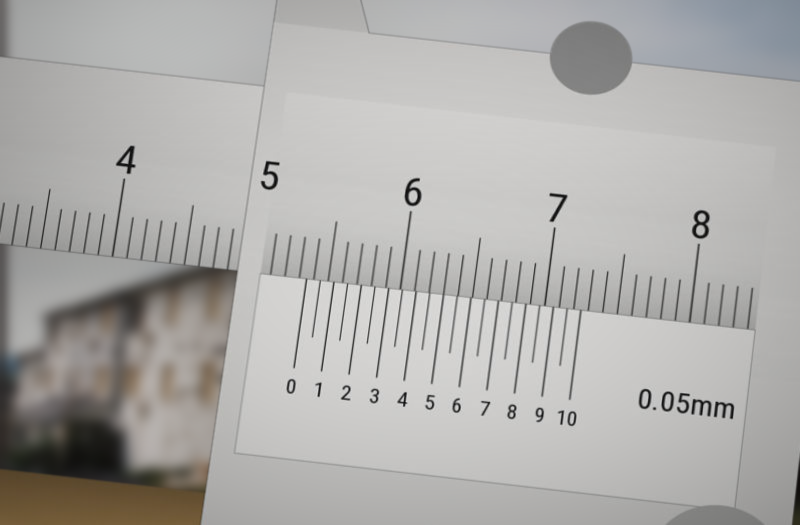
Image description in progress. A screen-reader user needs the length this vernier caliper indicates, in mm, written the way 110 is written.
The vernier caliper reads 53.5
